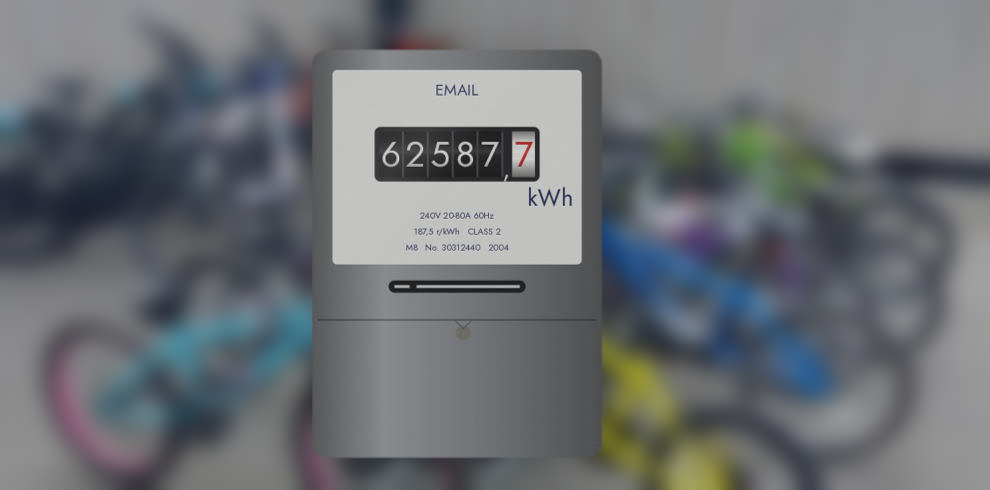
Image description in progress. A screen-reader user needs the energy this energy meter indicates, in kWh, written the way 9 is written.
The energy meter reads 62587.7
